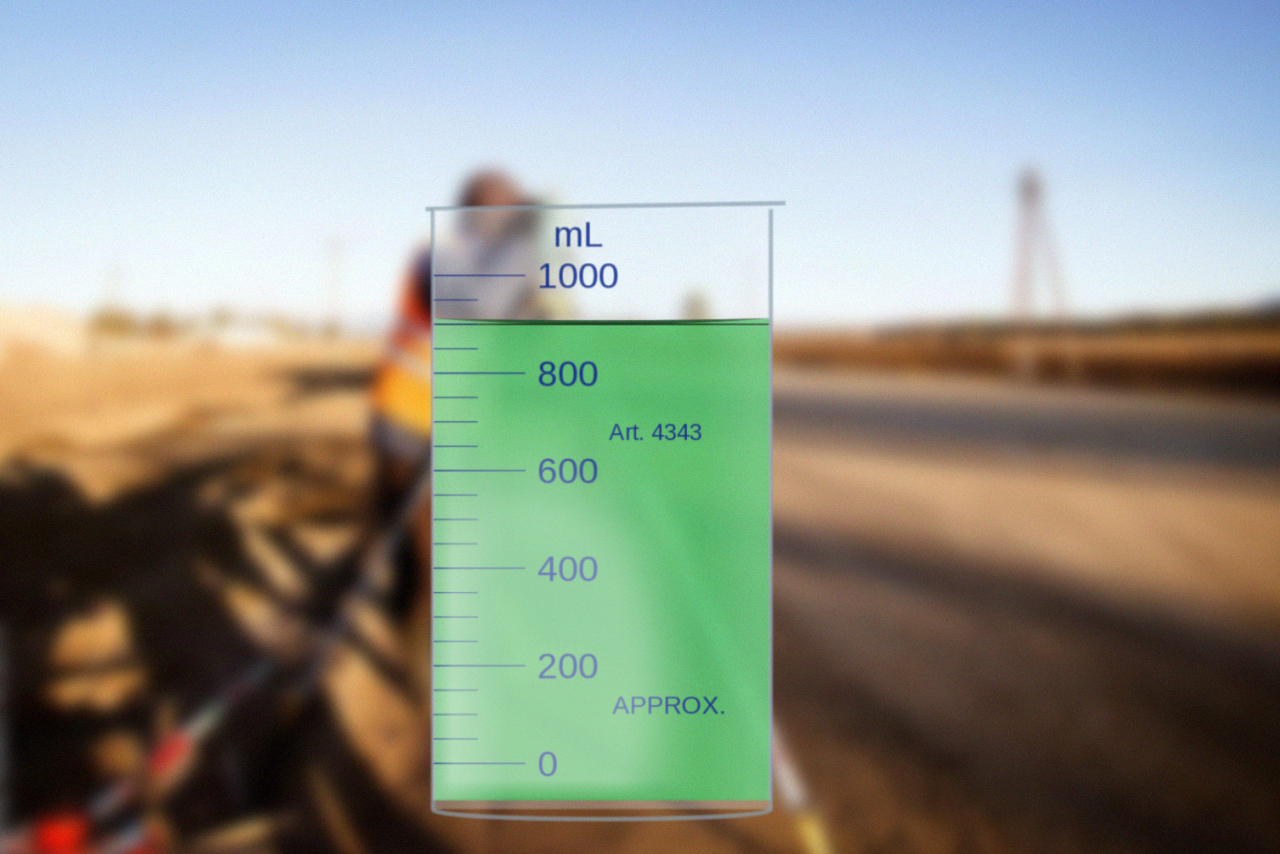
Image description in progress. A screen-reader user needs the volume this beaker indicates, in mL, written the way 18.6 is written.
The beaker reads 900
